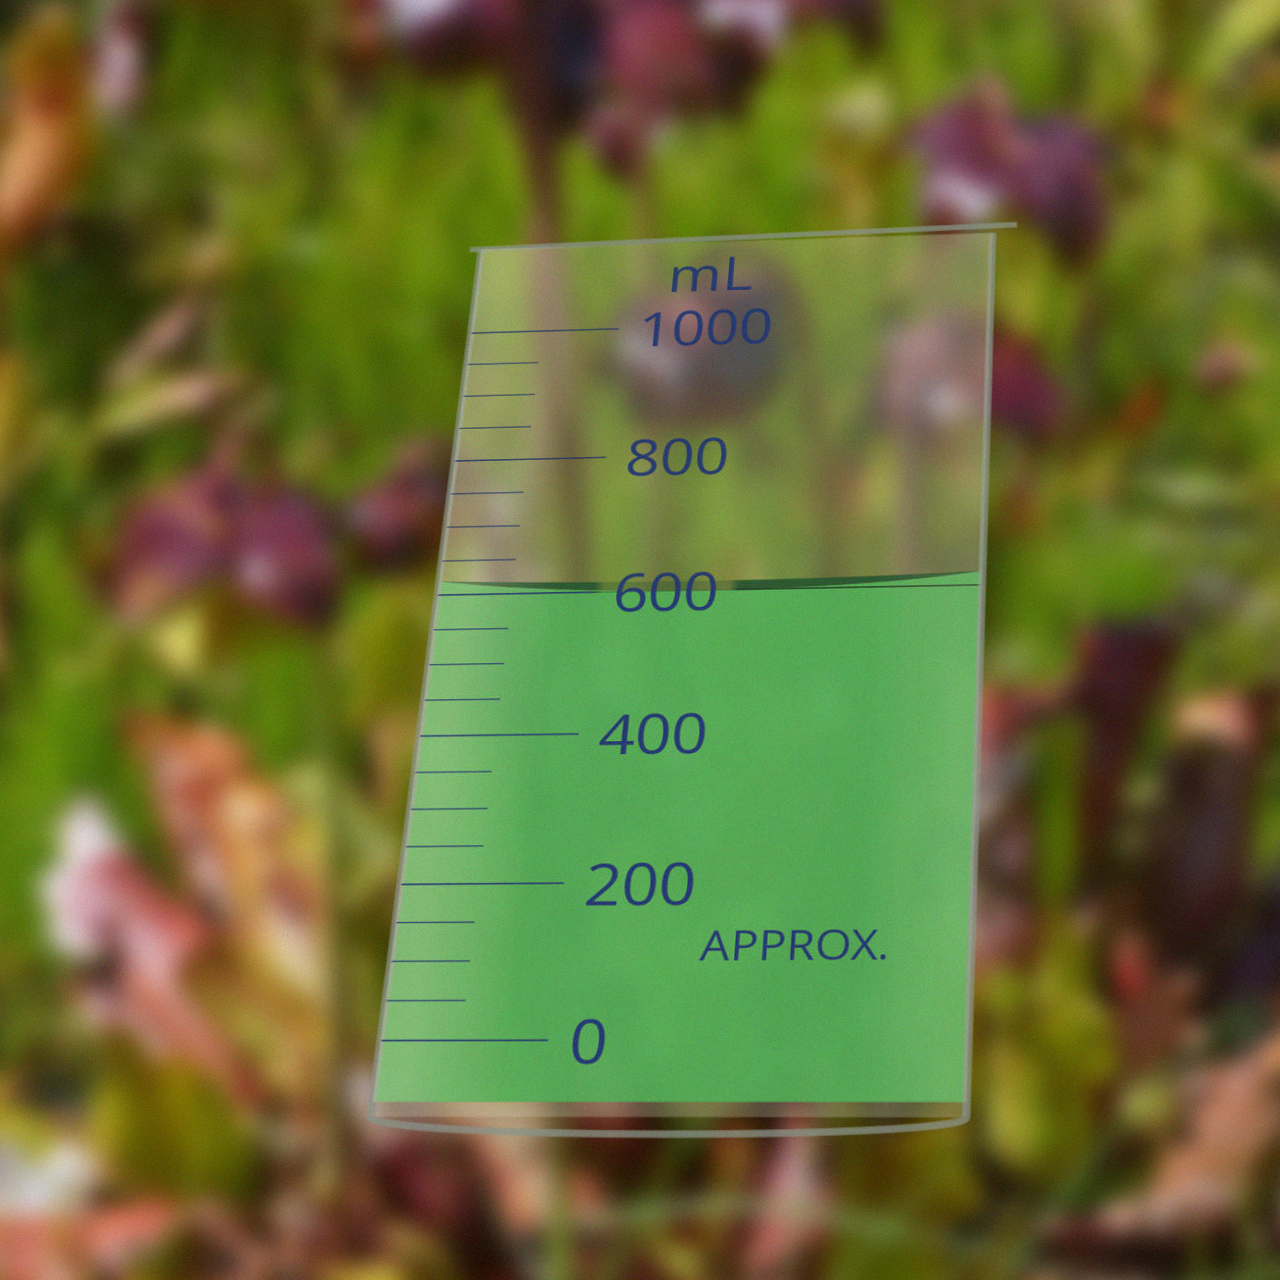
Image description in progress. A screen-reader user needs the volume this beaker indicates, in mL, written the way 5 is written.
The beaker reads 600
